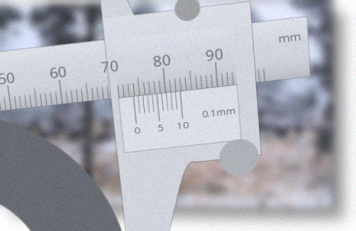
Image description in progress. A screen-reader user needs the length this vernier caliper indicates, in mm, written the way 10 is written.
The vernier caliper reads 73.8
